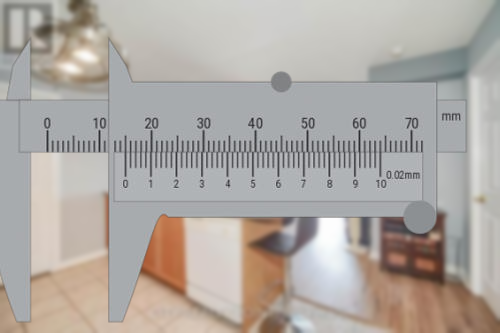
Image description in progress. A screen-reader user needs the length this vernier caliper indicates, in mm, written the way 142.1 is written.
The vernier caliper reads 15.0
